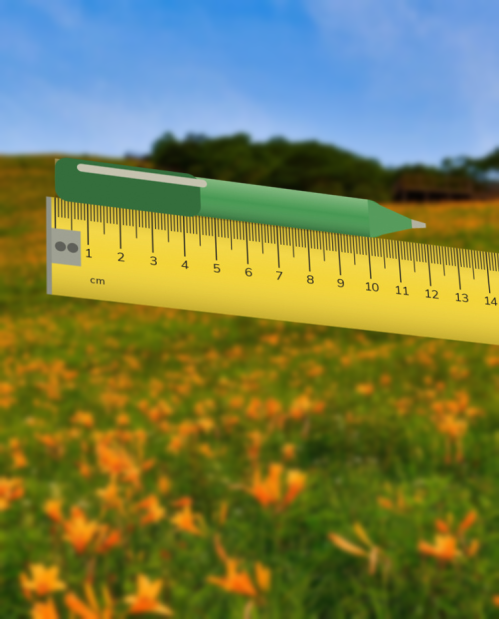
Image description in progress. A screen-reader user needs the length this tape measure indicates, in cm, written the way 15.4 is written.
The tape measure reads 12
